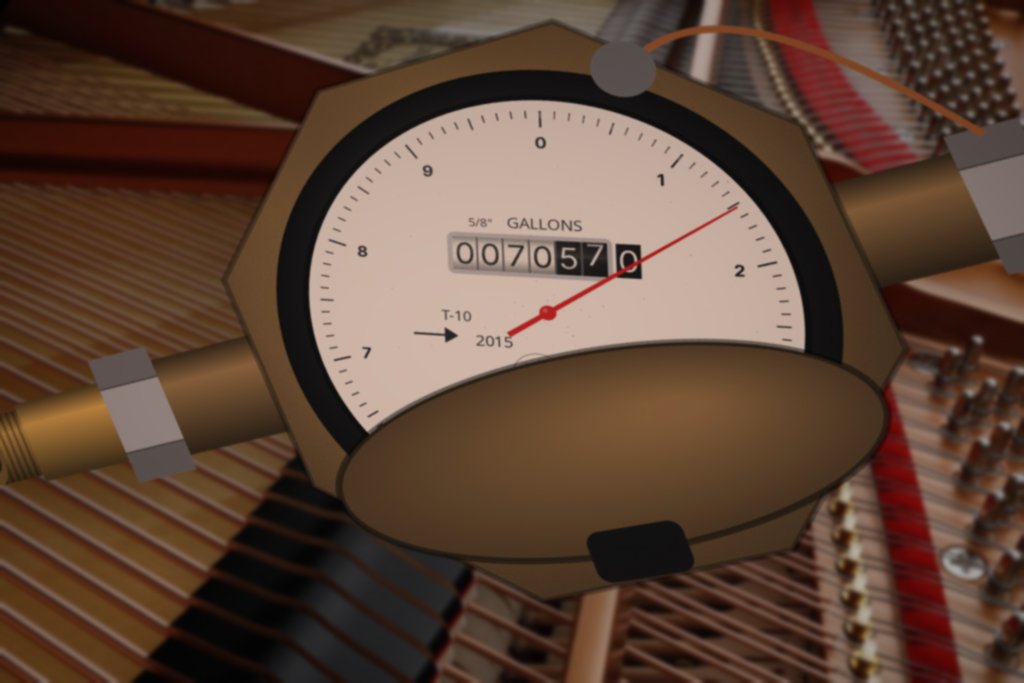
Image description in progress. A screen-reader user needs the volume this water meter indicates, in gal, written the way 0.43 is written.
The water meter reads 70571.5
